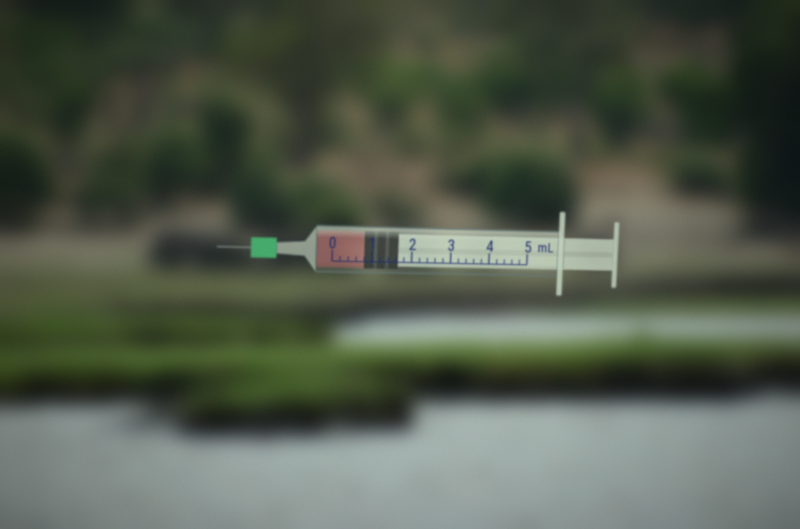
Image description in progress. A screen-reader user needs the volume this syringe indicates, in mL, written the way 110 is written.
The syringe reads 0.8
